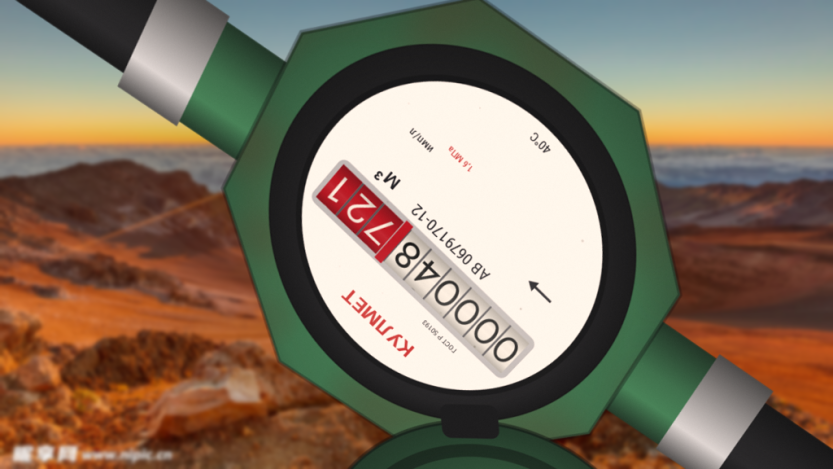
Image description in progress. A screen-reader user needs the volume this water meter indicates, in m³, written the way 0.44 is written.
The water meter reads 48.721
